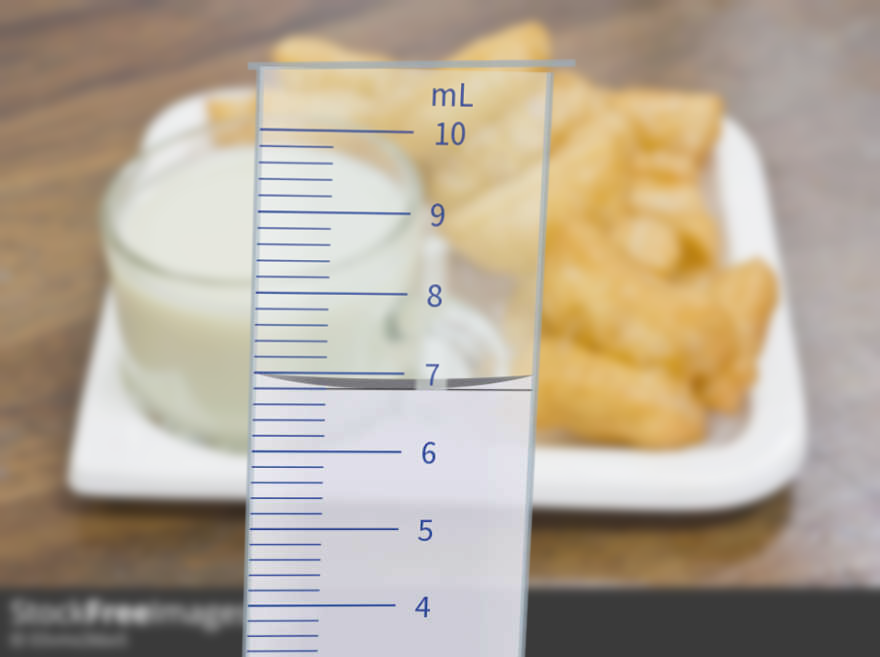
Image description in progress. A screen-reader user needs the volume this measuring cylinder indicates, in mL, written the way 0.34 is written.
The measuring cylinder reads 6.8
